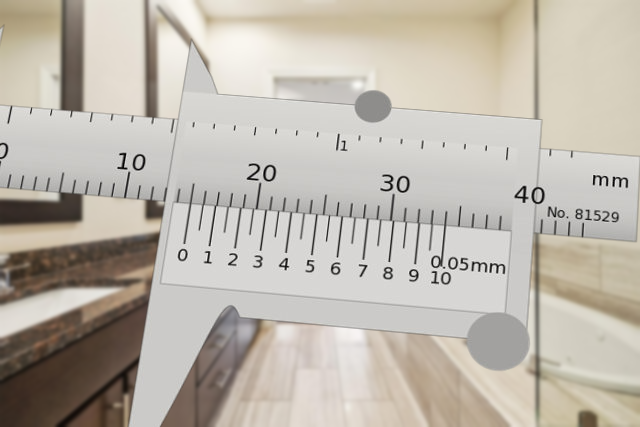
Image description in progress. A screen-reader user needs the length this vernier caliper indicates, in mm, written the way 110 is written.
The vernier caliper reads 15.0
